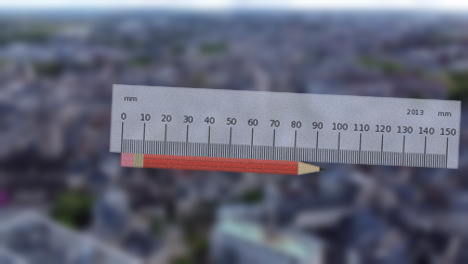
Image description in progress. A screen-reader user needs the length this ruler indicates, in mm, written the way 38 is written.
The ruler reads 95
